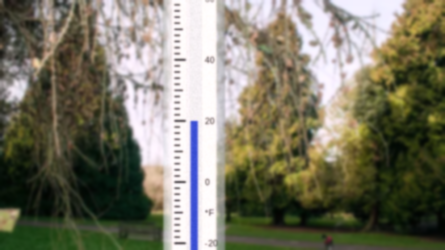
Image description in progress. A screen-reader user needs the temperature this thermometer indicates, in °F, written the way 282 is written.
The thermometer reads 20
